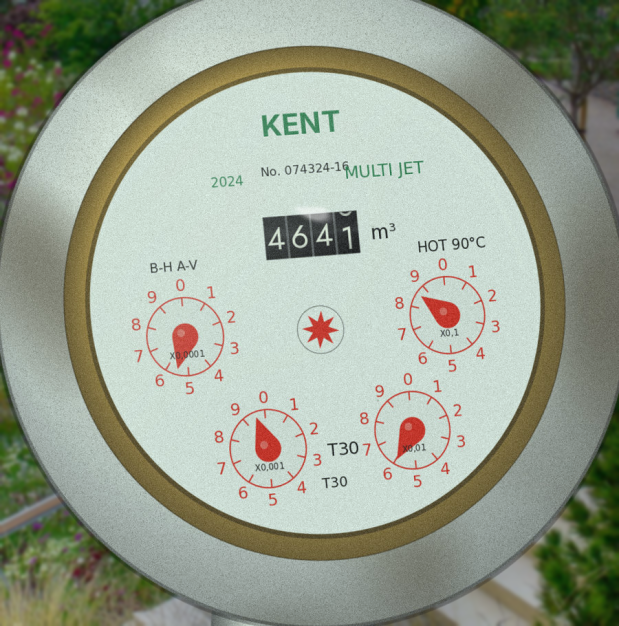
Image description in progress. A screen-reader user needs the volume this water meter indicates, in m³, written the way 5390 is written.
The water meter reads 4640.8595
